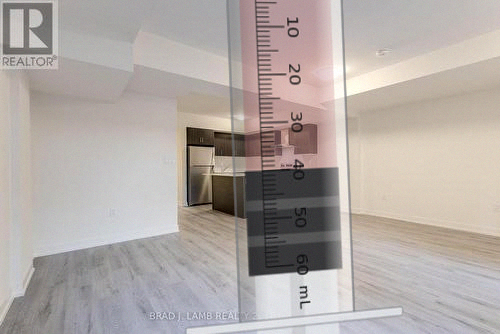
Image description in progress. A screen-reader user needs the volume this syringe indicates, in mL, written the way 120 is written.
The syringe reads 40
